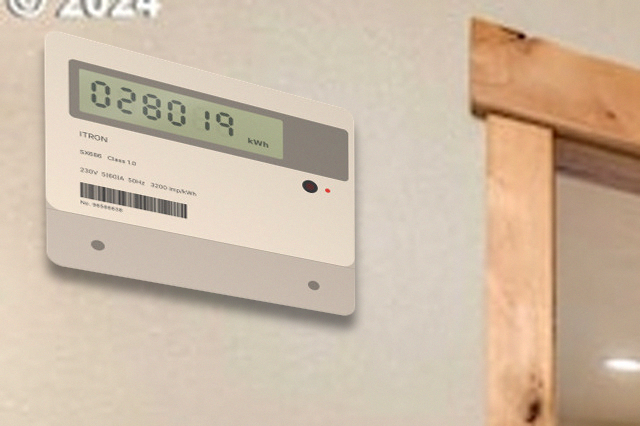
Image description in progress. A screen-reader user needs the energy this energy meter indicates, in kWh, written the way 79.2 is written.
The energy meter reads 28019
